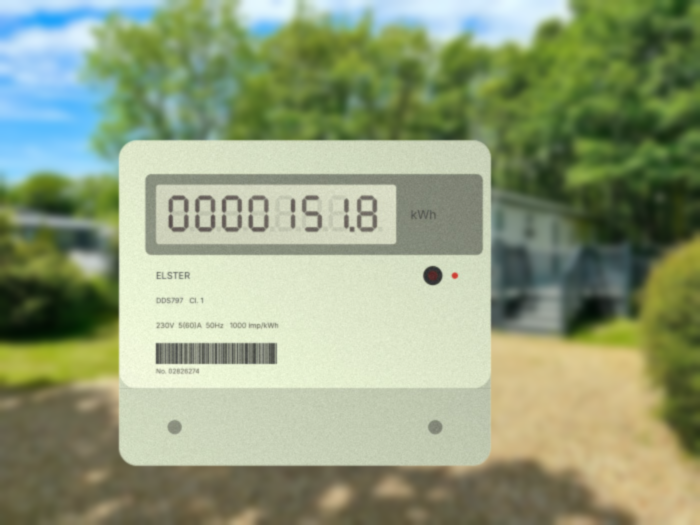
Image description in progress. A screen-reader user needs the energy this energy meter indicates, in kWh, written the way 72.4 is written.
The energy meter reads 151.8
